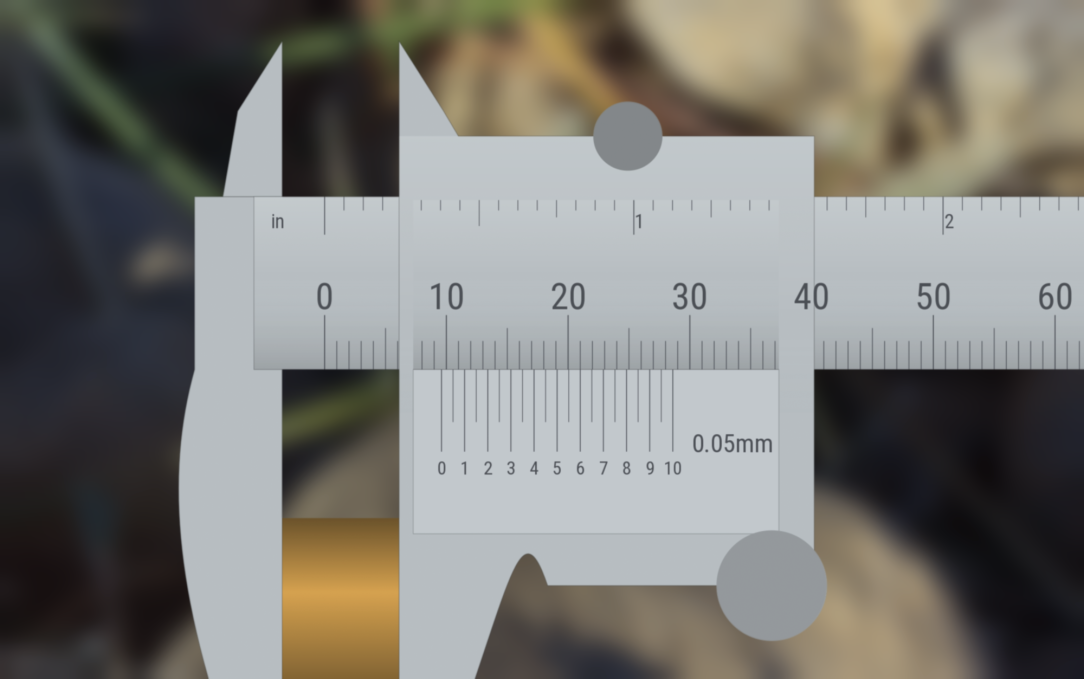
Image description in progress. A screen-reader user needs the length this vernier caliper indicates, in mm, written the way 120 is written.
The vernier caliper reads 9.6
